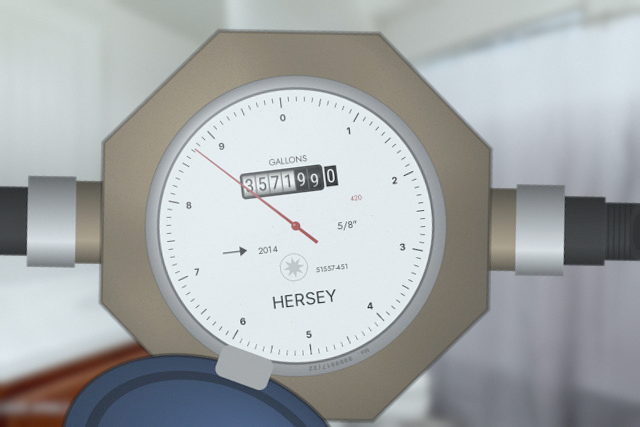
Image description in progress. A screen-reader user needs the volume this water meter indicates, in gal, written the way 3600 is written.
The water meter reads 3571988.7
